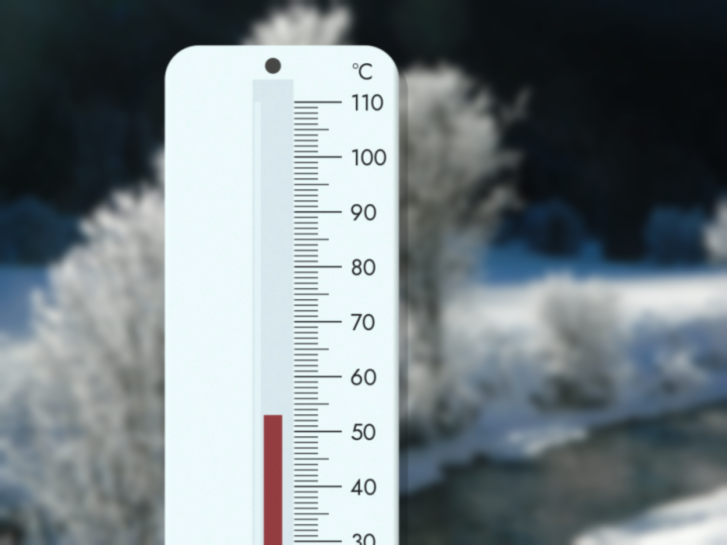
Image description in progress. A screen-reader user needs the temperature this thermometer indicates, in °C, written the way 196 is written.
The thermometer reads 53
